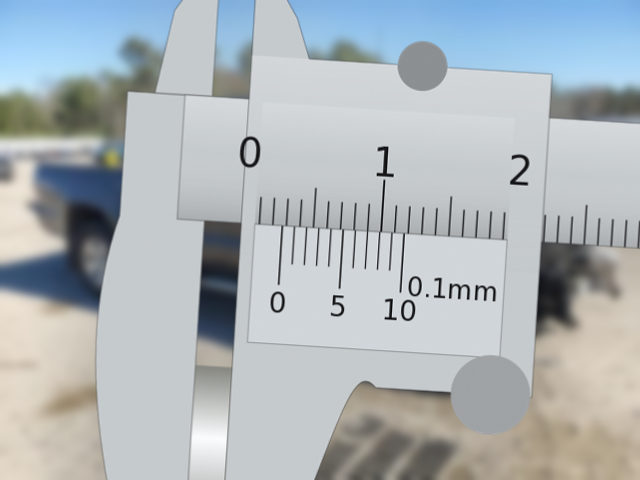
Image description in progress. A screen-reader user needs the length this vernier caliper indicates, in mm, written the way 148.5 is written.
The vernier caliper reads 2.7
